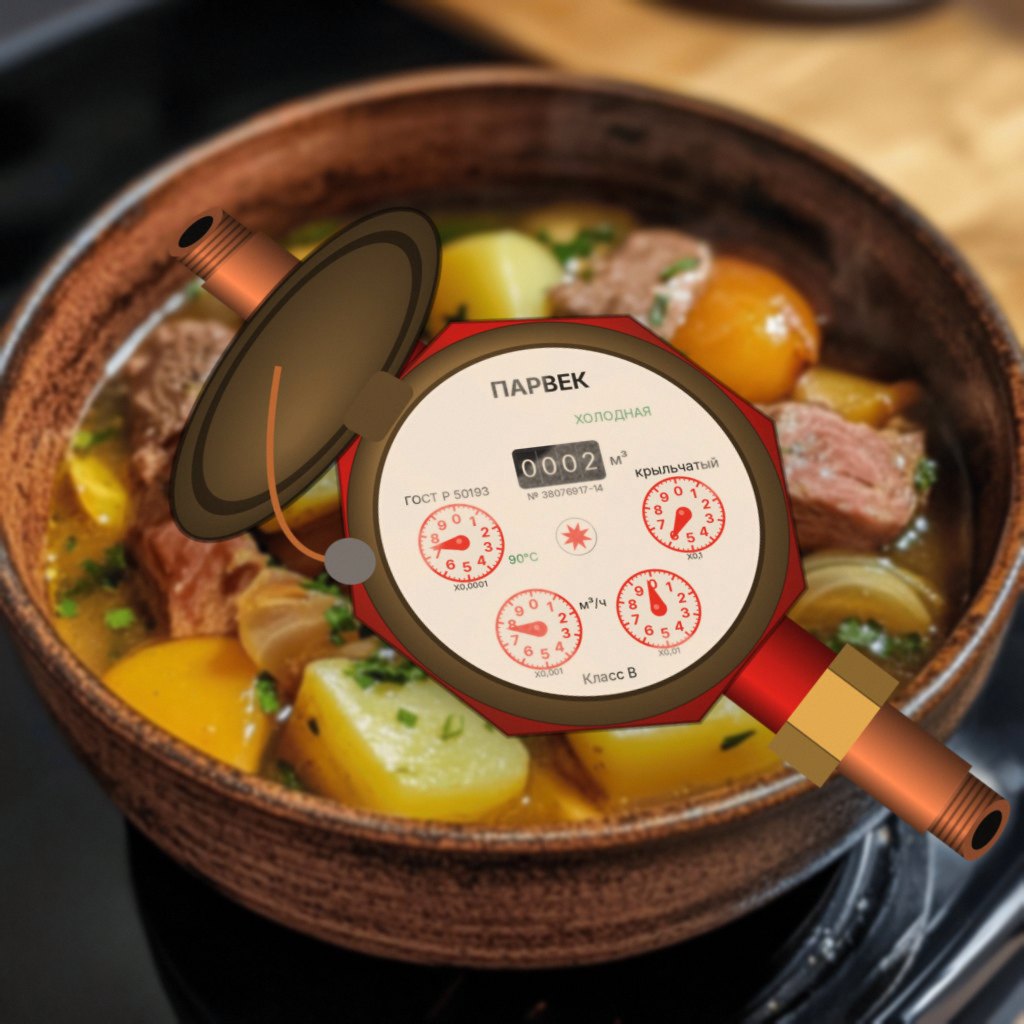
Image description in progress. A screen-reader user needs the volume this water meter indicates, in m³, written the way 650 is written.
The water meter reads 2.5977
